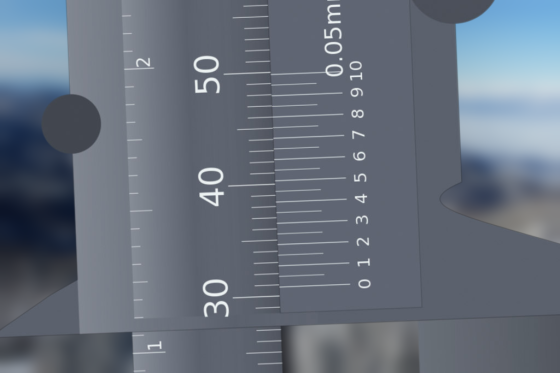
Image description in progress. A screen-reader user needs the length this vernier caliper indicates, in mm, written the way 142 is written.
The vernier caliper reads 30.8
